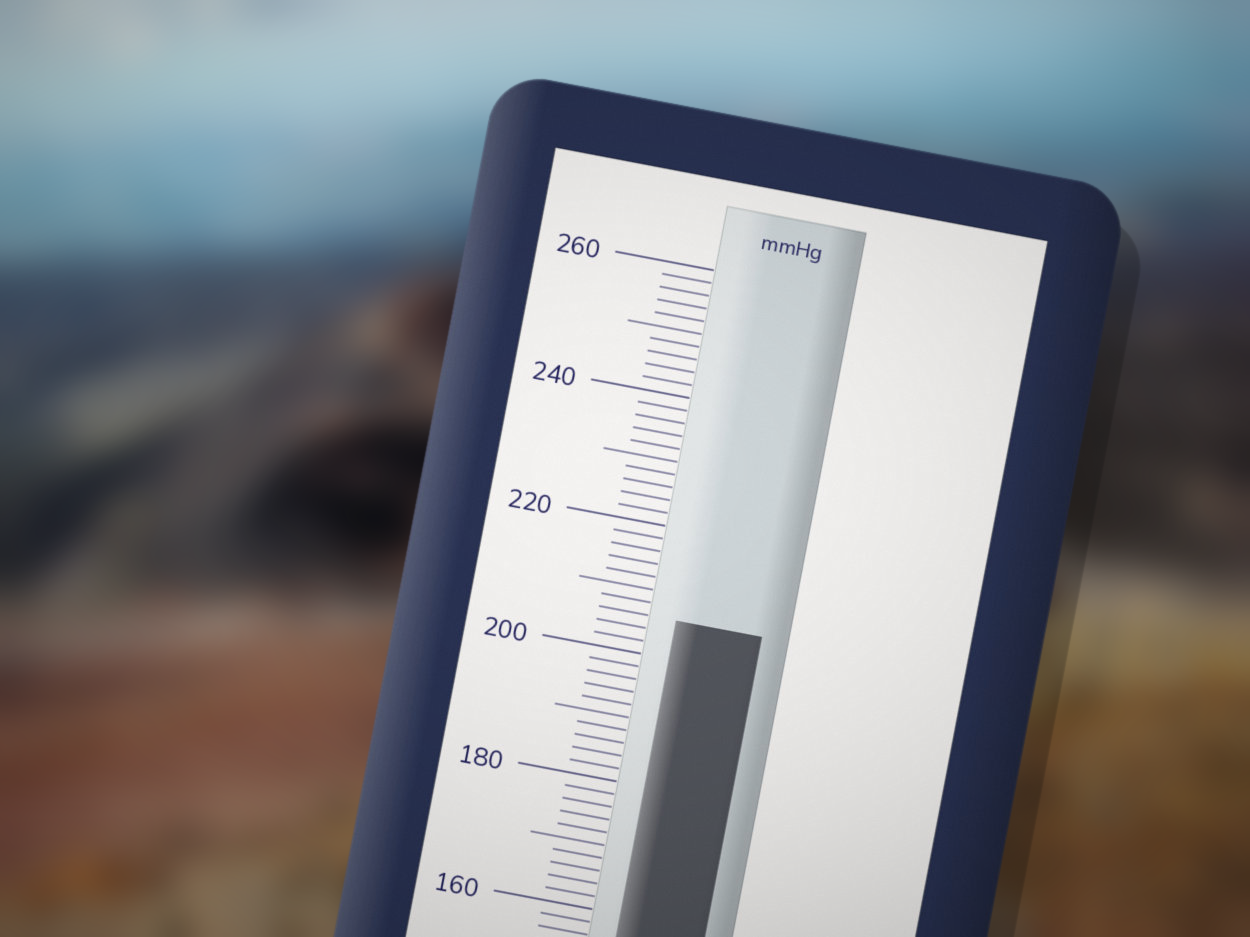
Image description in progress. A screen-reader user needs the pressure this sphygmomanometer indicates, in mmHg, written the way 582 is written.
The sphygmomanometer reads 206
